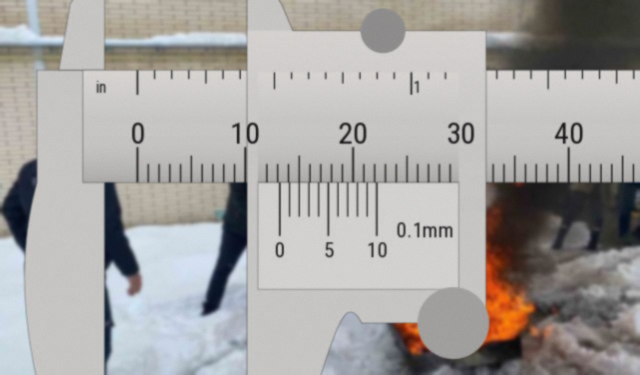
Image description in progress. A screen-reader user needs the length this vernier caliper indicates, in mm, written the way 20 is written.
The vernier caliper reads 13.2
